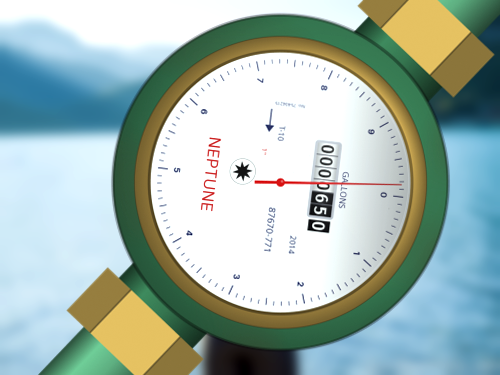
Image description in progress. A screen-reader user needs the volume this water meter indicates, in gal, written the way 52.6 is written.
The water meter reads 649.8
